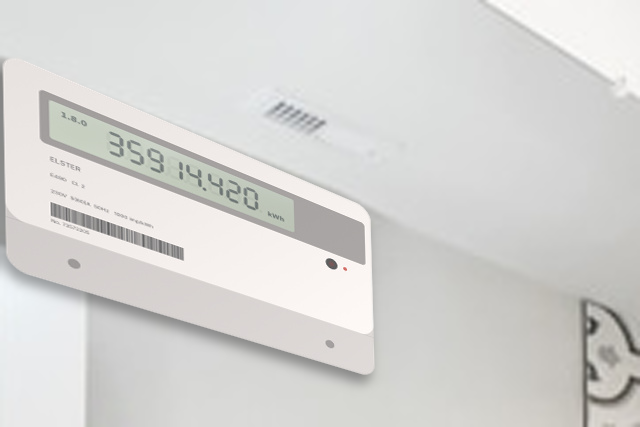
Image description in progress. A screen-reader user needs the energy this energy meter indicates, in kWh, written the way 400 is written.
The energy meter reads 35914.420
